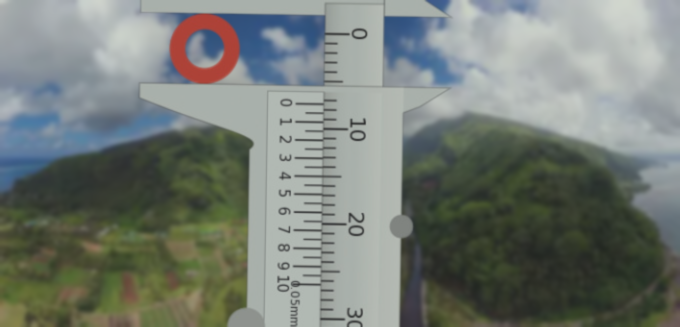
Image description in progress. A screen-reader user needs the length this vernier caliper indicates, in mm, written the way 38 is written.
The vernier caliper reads 7.4
